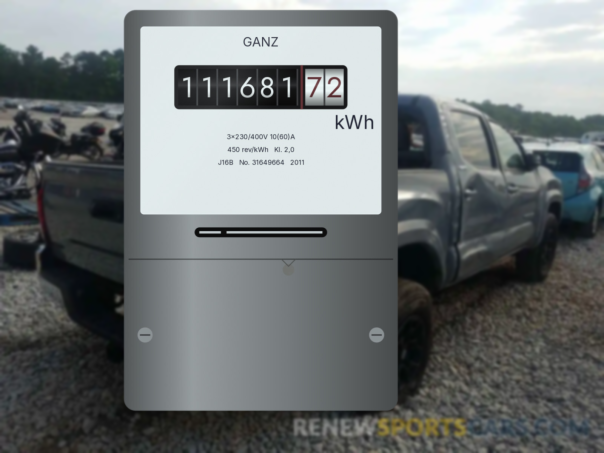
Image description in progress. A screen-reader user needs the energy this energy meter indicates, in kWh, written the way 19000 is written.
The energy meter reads 111681.72
